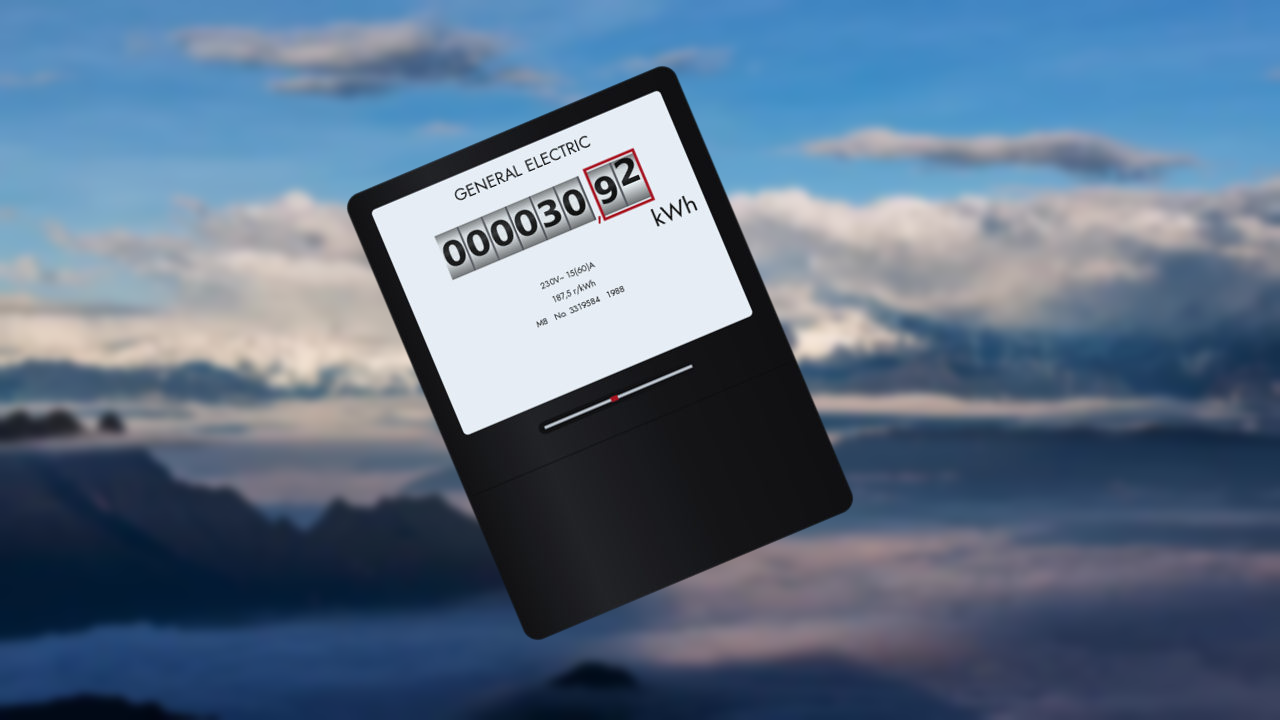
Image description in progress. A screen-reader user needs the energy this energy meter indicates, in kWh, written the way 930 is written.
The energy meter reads 30.92
